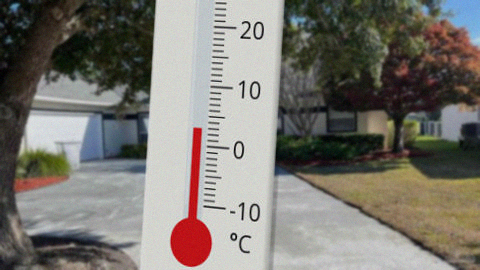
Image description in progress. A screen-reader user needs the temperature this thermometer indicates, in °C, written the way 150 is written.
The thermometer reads 3
